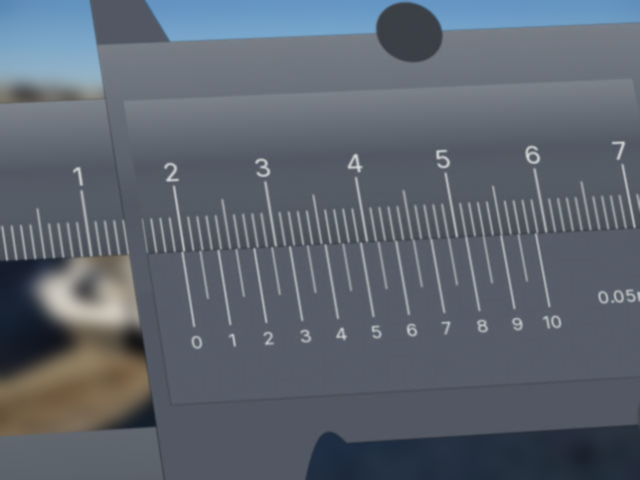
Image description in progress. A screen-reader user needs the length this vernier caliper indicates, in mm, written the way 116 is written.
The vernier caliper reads 19.8
